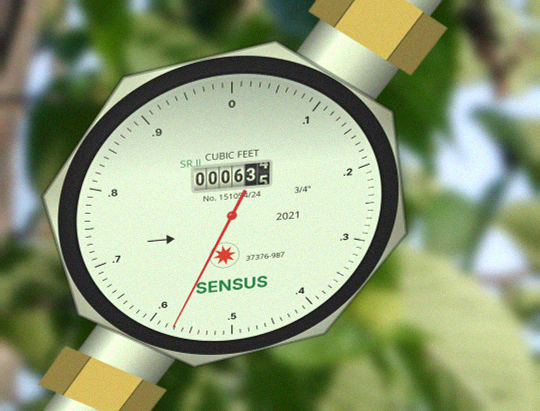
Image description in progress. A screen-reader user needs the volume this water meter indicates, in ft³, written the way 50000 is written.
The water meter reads 634.57
